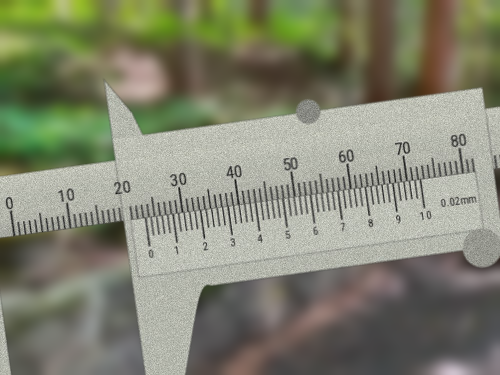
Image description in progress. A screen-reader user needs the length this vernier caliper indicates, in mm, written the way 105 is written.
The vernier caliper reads 23.4
